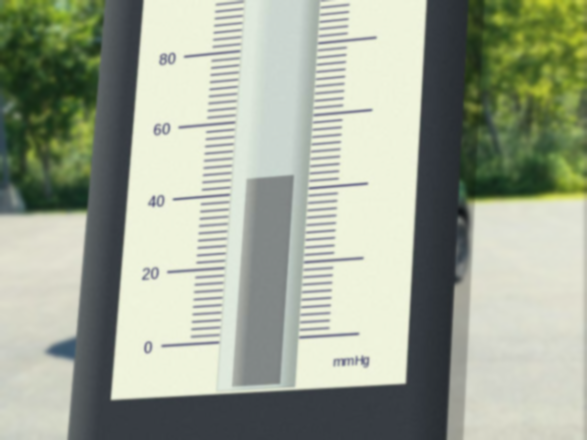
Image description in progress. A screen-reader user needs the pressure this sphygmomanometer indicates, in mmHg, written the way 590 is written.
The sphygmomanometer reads 44
